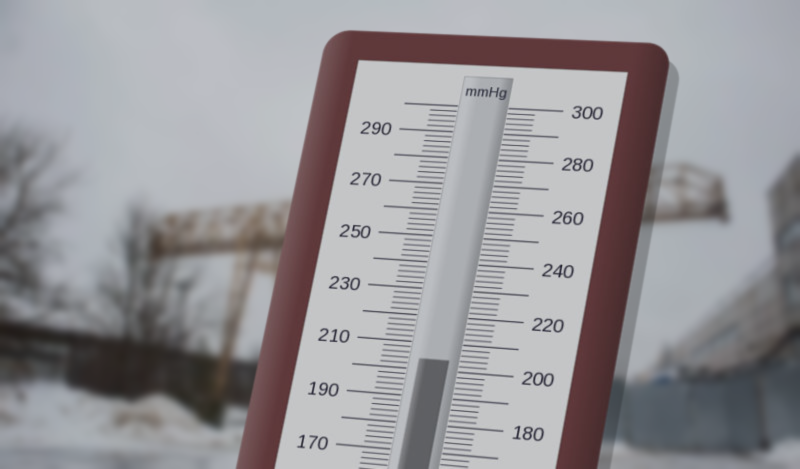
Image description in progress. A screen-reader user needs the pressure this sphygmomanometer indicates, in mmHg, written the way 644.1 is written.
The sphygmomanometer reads 204
